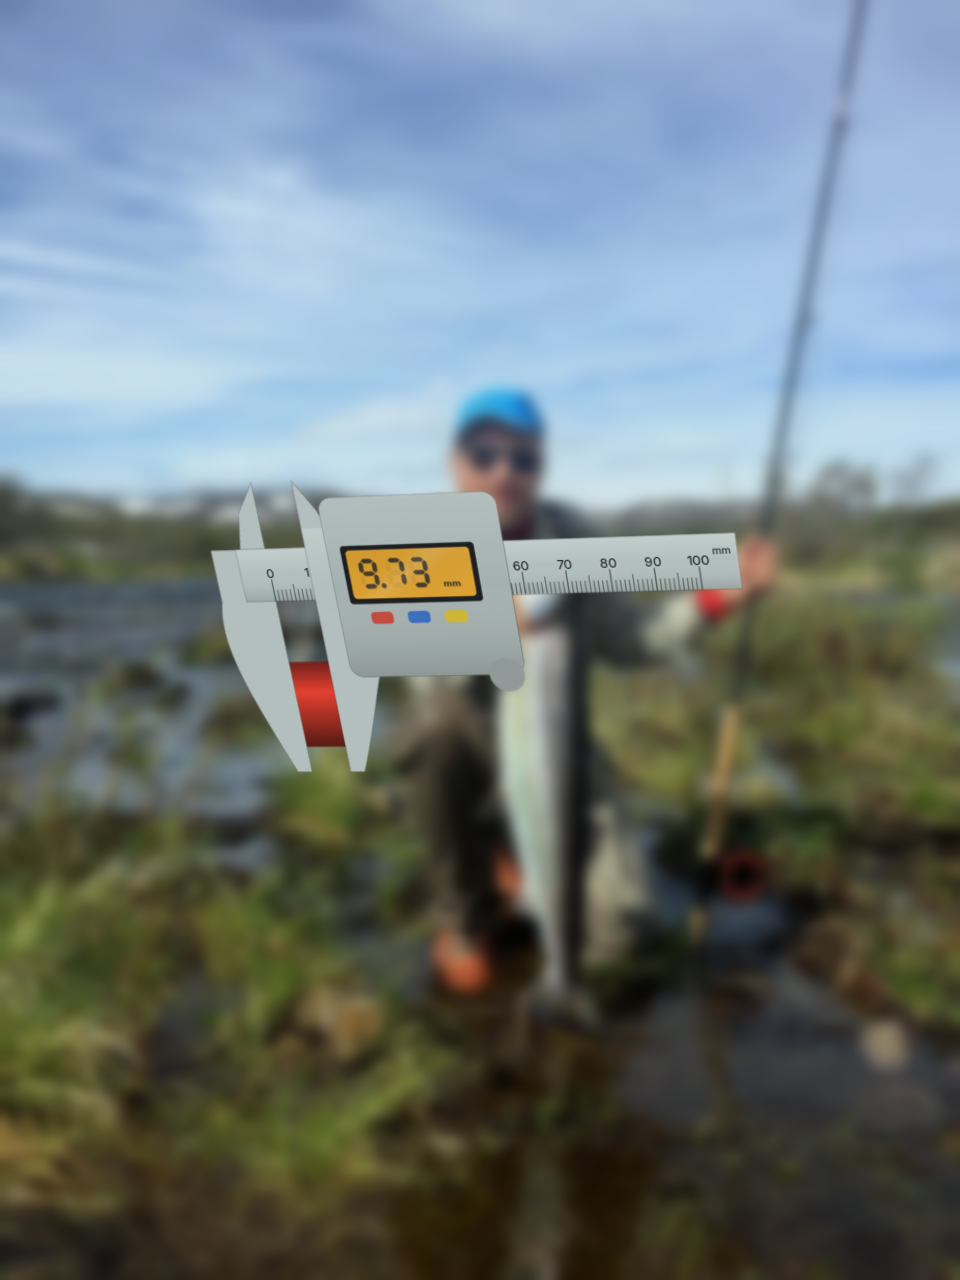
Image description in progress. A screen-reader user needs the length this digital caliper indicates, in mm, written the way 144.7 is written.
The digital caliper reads 9.73
